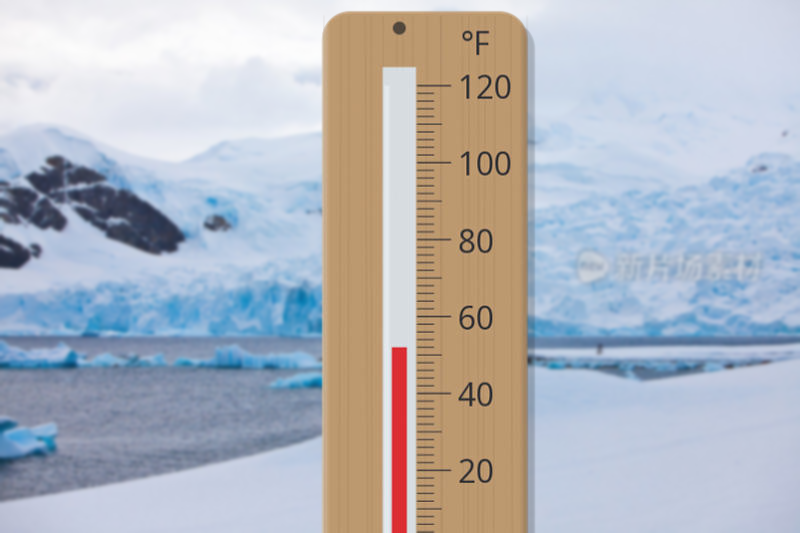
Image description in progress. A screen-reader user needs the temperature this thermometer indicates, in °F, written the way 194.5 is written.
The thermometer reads 52
